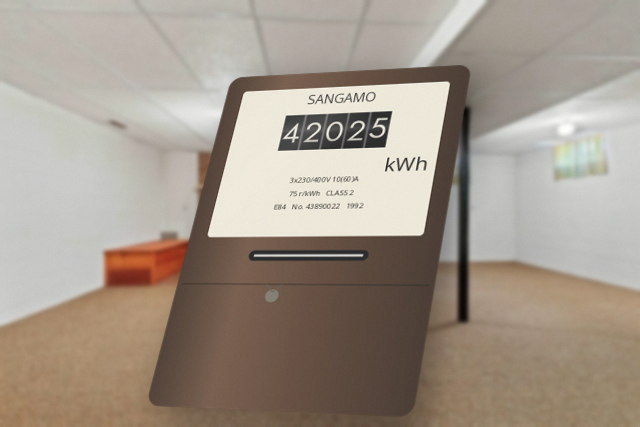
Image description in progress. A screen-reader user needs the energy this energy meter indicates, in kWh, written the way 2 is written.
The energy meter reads 42025
